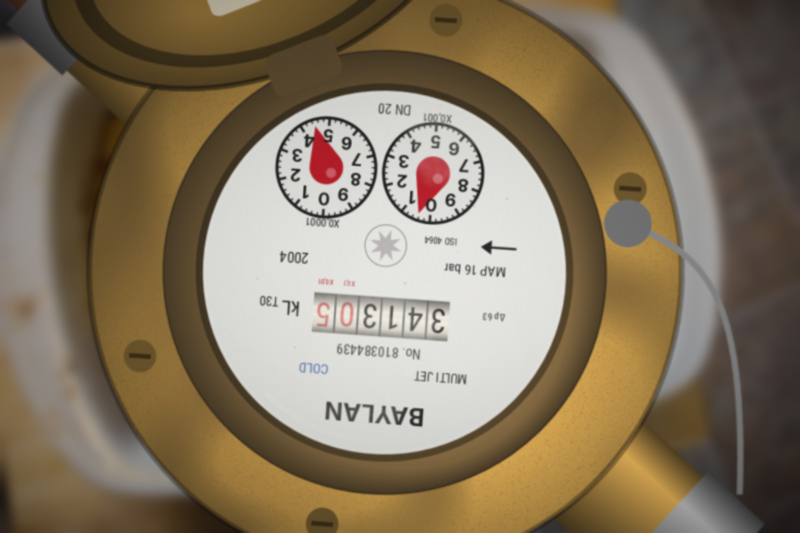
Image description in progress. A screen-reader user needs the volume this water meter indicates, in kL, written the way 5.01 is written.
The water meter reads 3413.0504
